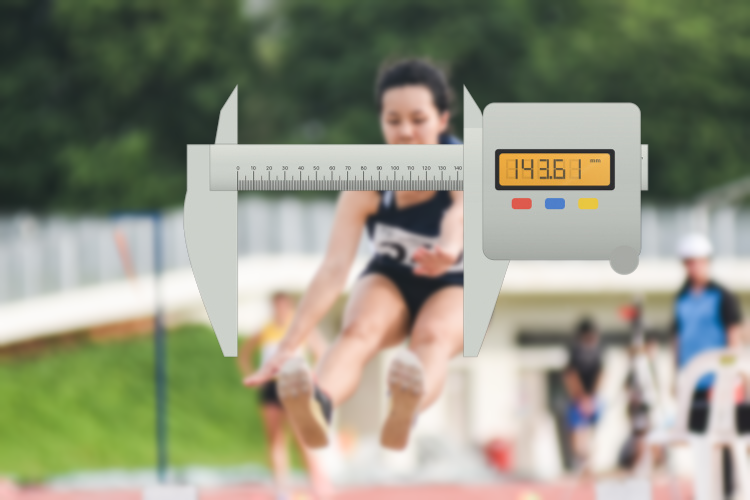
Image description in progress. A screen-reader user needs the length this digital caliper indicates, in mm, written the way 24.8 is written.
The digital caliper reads 143.61
